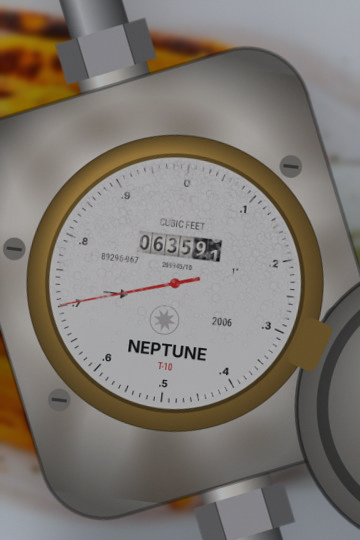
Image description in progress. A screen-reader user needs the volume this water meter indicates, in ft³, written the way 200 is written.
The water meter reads 63590.70
